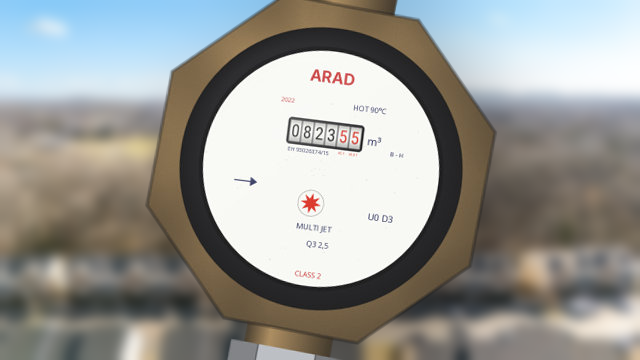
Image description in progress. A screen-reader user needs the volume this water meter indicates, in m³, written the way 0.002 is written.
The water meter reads 823.55
